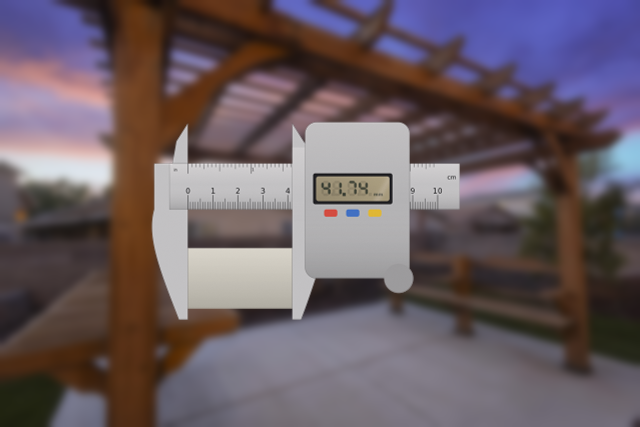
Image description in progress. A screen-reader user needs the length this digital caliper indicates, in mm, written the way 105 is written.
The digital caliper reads 41.74
